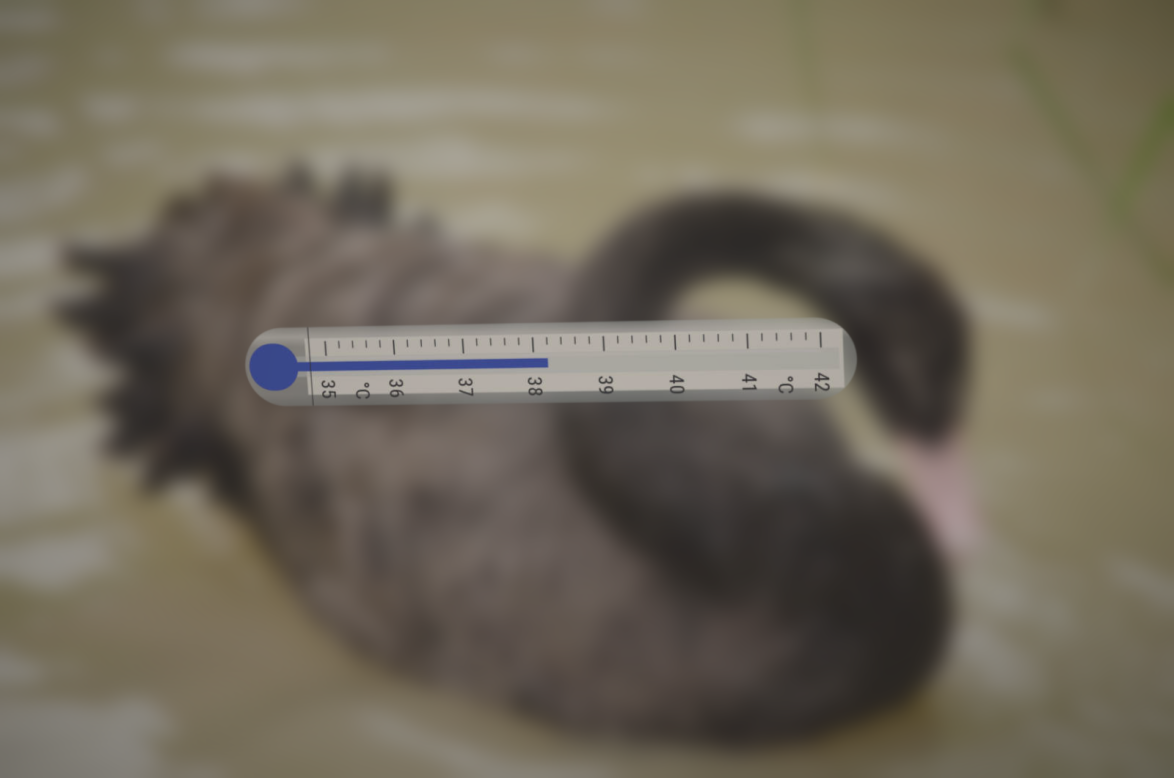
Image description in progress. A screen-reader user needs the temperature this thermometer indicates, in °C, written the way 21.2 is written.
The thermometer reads 38.2
